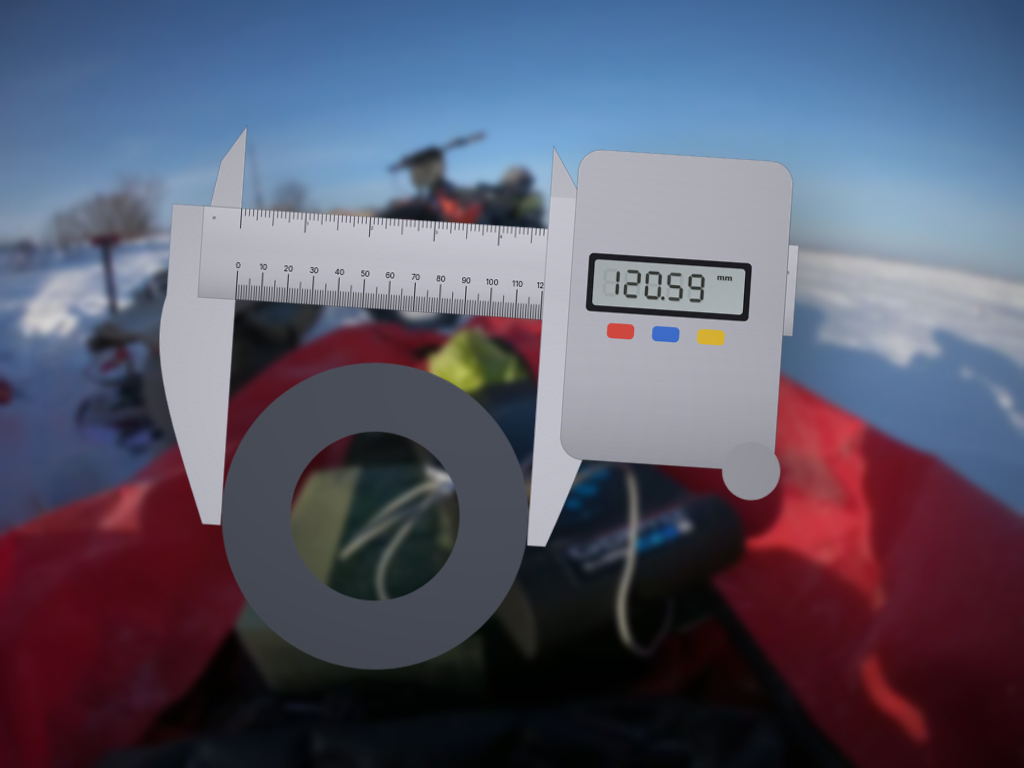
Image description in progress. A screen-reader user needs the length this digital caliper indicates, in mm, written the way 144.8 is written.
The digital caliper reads 120.59
